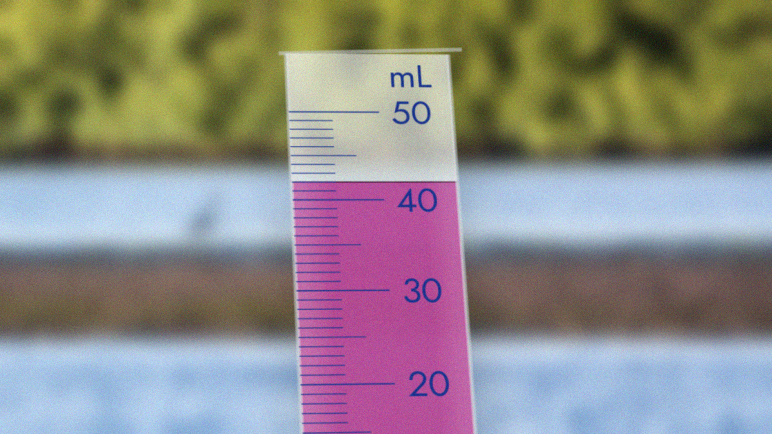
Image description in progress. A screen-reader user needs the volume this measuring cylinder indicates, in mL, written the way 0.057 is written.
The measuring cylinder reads 42
